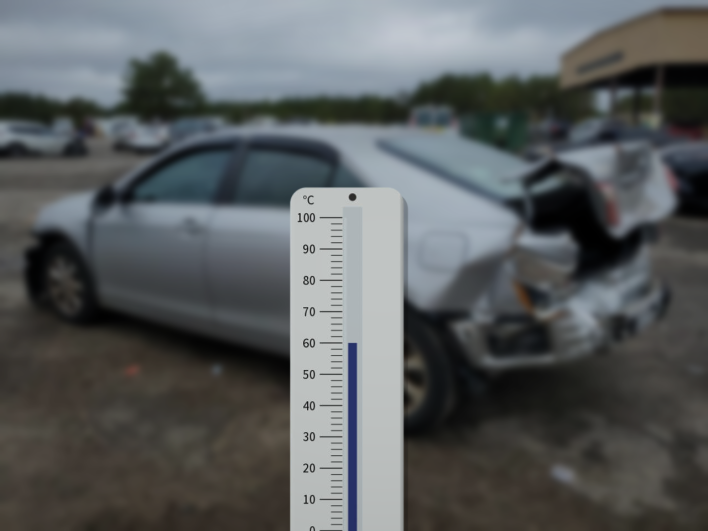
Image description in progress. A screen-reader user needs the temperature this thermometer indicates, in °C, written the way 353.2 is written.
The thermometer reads 60
